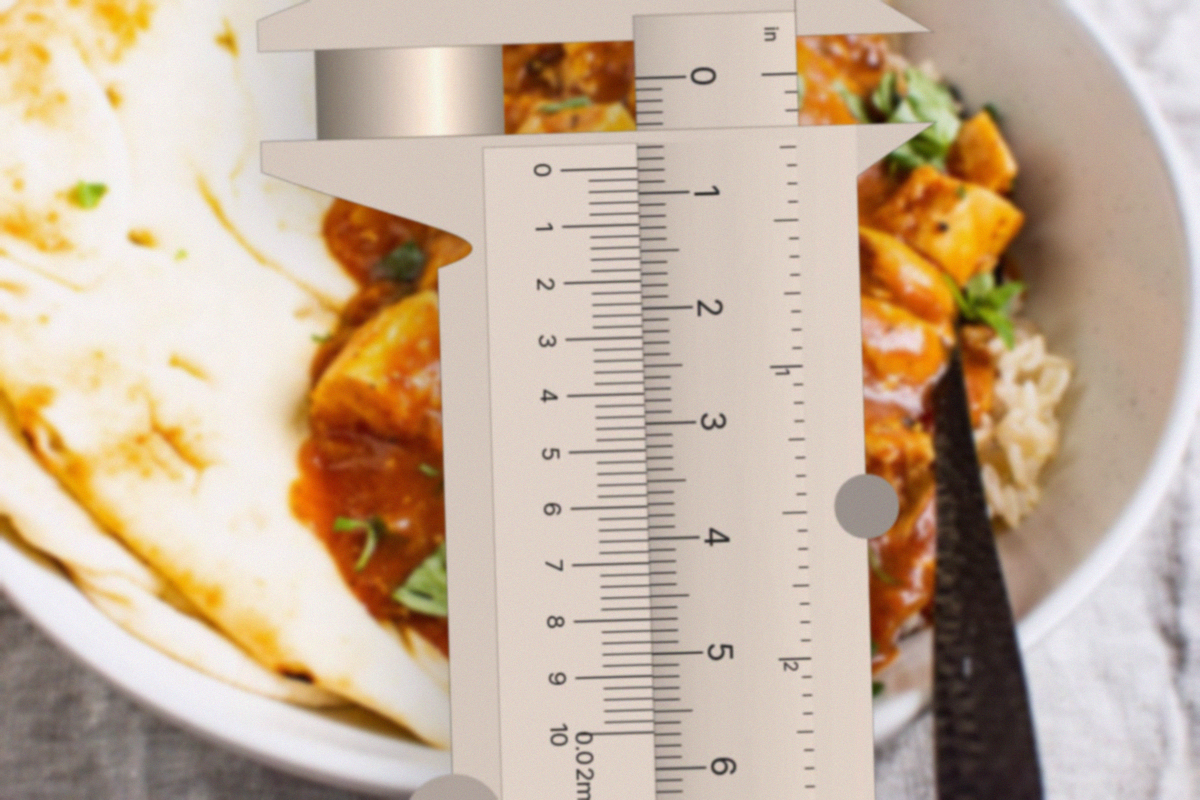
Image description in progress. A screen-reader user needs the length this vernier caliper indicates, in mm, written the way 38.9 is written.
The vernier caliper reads 7.8
